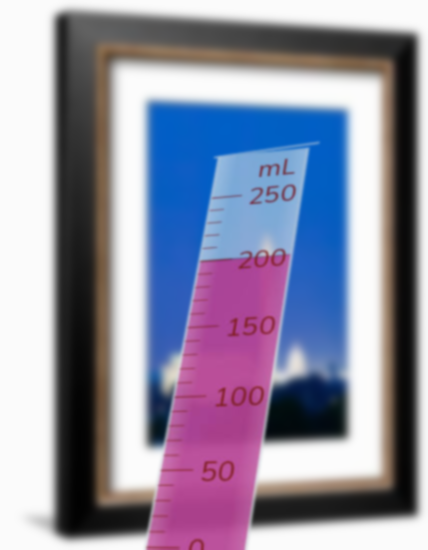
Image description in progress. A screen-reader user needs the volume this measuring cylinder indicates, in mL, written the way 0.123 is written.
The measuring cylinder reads 200
